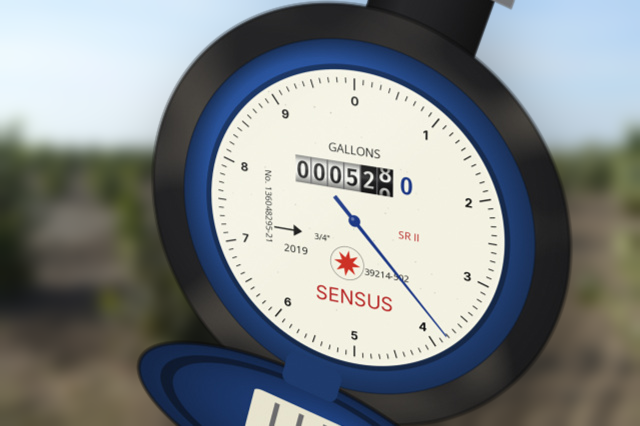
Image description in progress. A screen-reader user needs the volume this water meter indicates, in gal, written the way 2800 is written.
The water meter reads 5283.8
